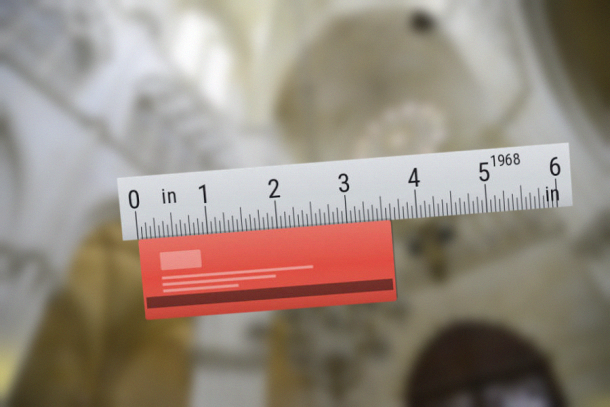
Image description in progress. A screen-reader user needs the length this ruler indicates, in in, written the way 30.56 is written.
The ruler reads 3.625
